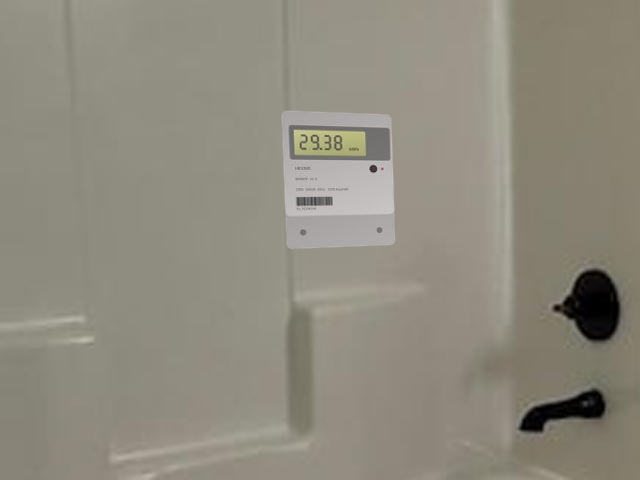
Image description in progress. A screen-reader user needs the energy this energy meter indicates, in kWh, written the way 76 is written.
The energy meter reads 29.38
